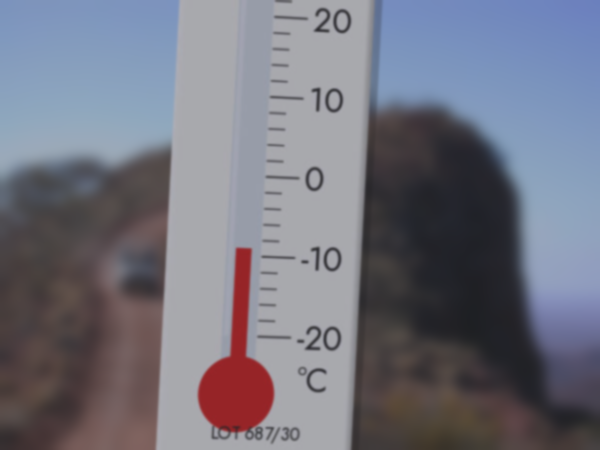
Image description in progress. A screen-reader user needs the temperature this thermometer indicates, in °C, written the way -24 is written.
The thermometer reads -9
